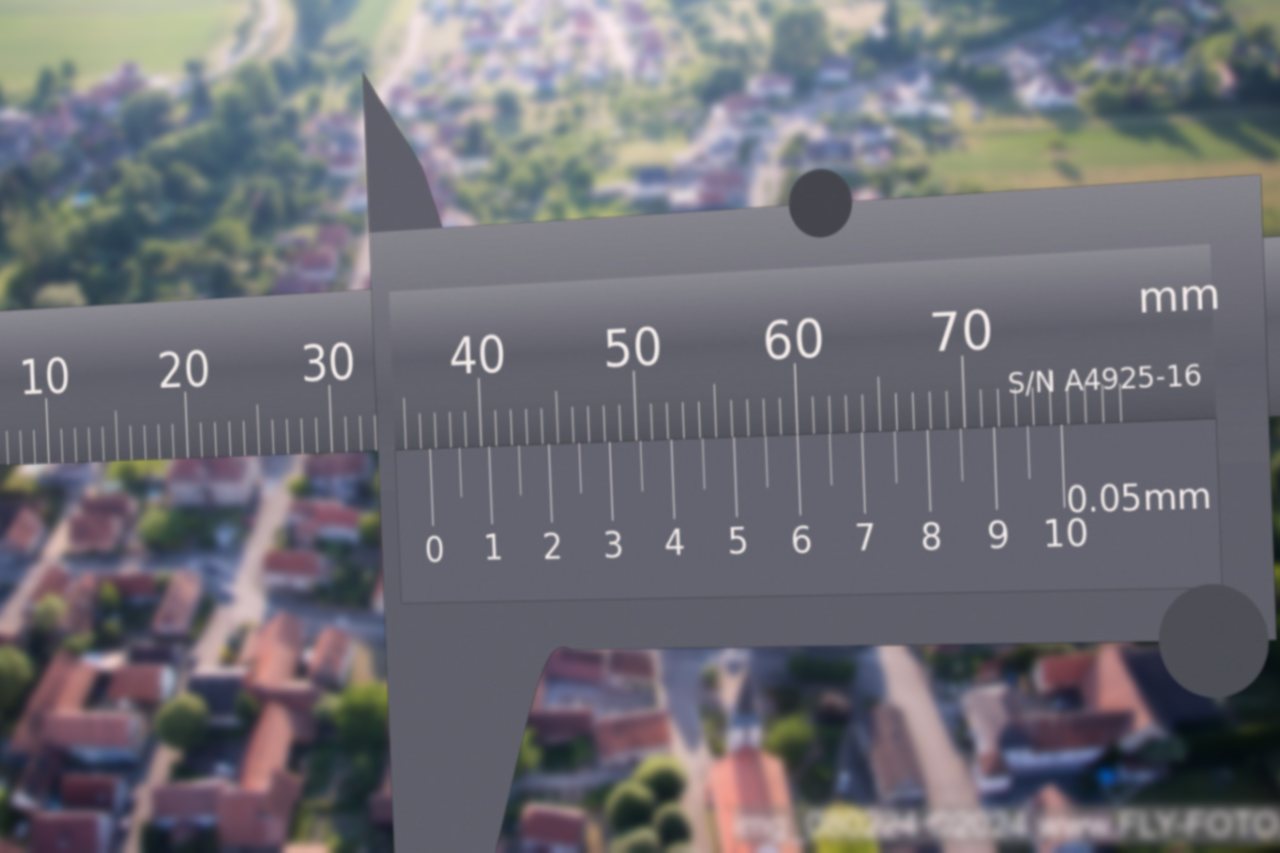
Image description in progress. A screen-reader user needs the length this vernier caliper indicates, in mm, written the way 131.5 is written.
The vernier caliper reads 36.6
